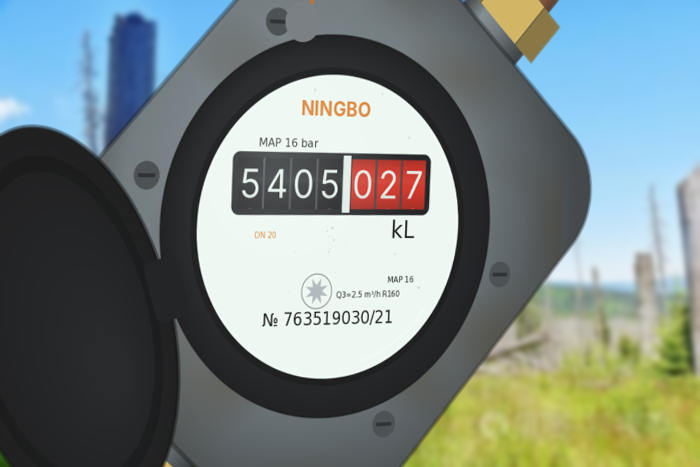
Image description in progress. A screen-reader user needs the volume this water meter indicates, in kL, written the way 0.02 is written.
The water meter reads 5405.027
